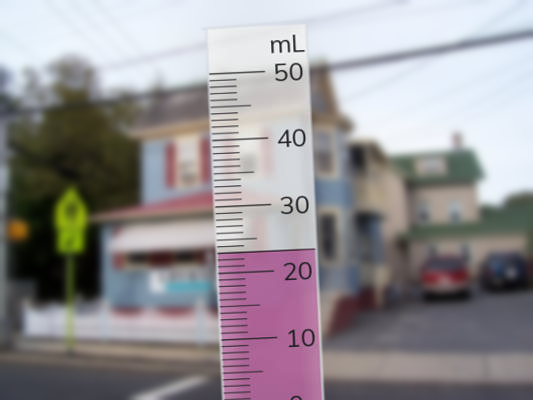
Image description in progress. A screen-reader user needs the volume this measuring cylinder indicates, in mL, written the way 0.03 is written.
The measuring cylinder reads 23
